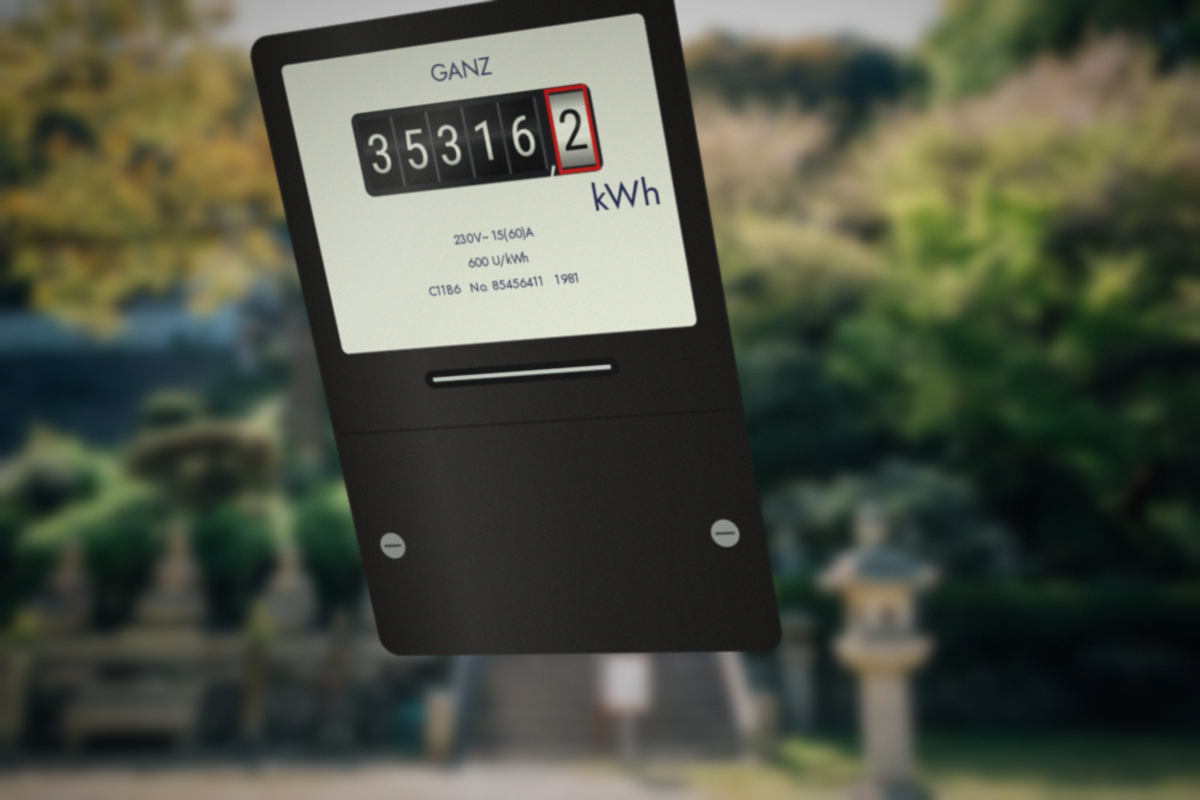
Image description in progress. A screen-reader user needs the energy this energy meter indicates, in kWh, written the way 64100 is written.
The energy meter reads 35316.2
